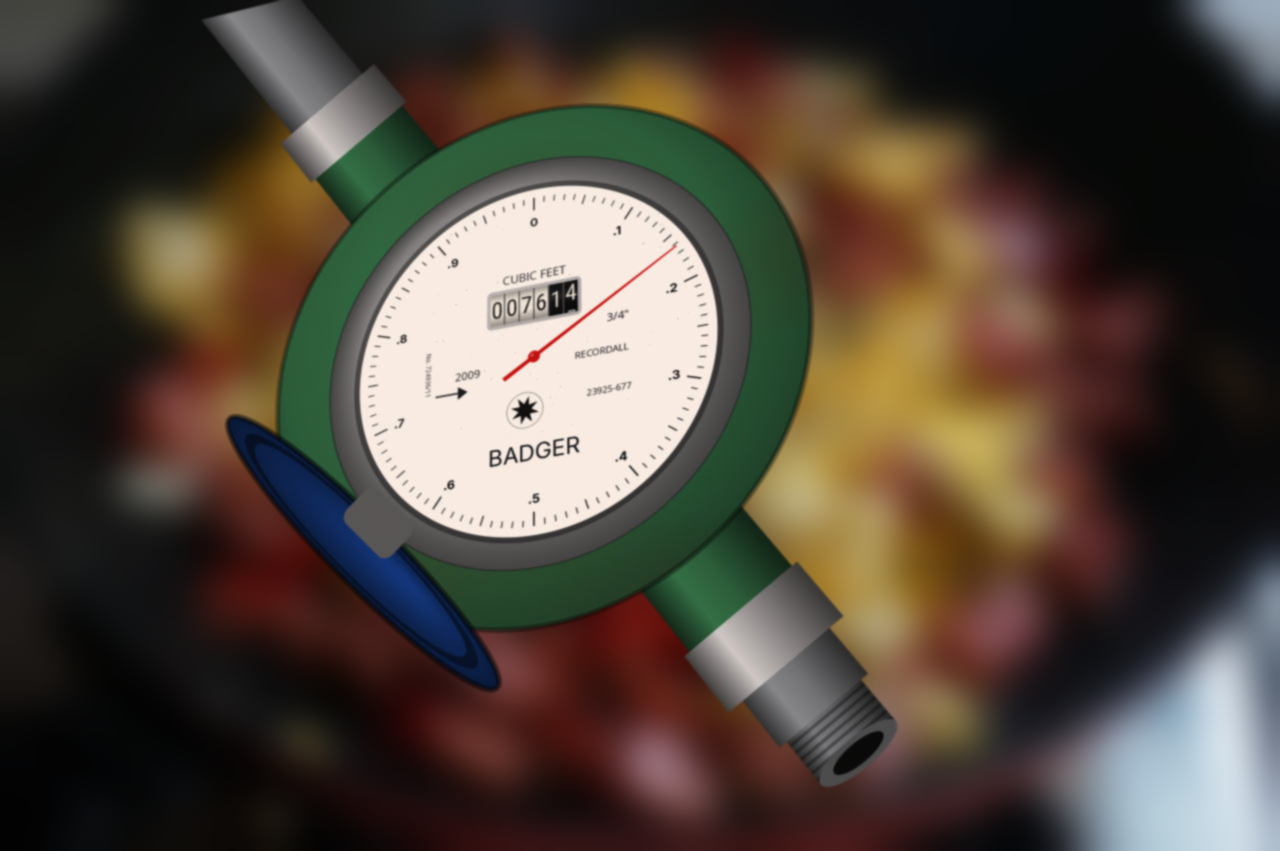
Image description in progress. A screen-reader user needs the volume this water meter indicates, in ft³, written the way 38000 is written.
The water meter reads 7614.16
